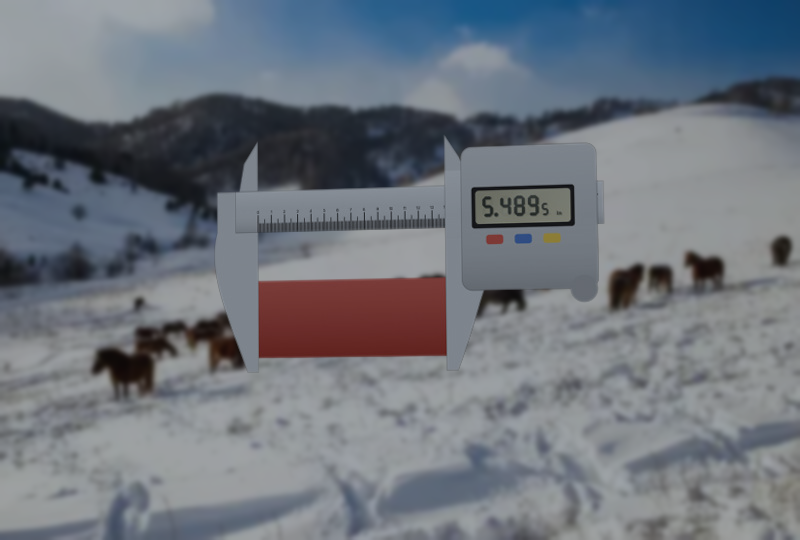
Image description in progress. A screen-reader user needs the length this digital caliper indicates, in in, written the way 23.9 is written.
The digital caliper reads 5.4895
